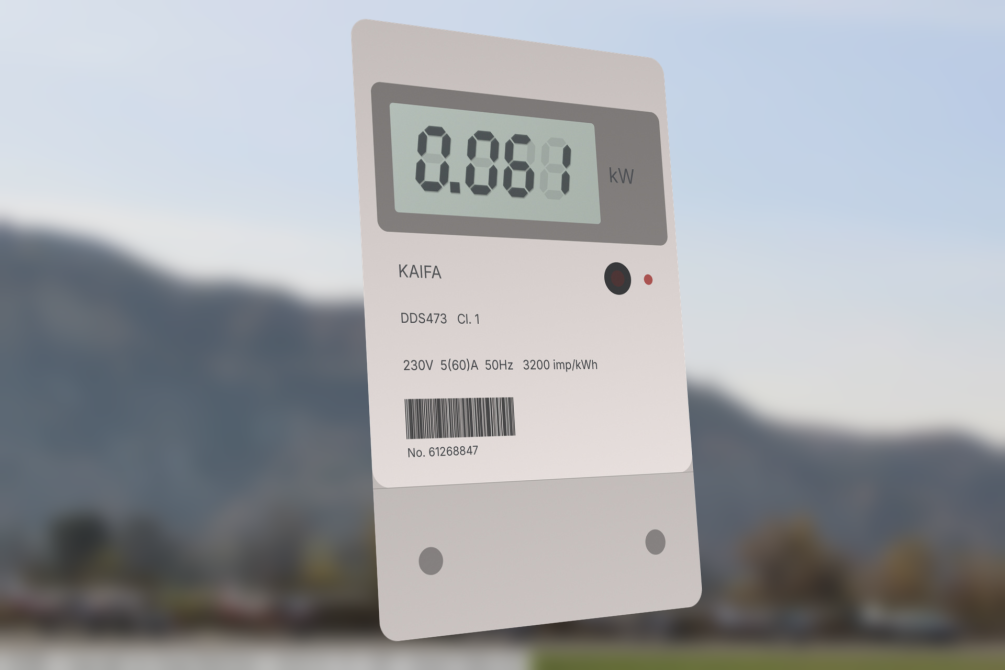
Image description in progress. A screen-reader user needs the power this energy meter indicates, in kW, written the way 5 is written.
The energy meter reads 0.061
